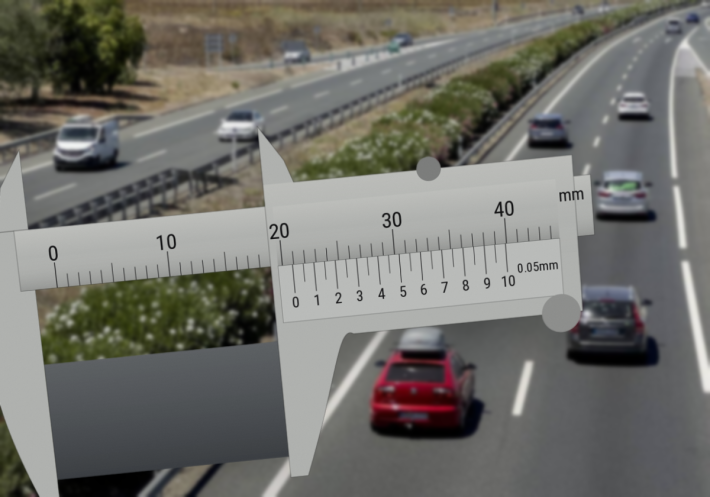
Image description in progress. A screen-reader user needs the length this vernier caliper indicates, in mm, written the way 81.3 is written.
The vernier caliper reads 20.9
